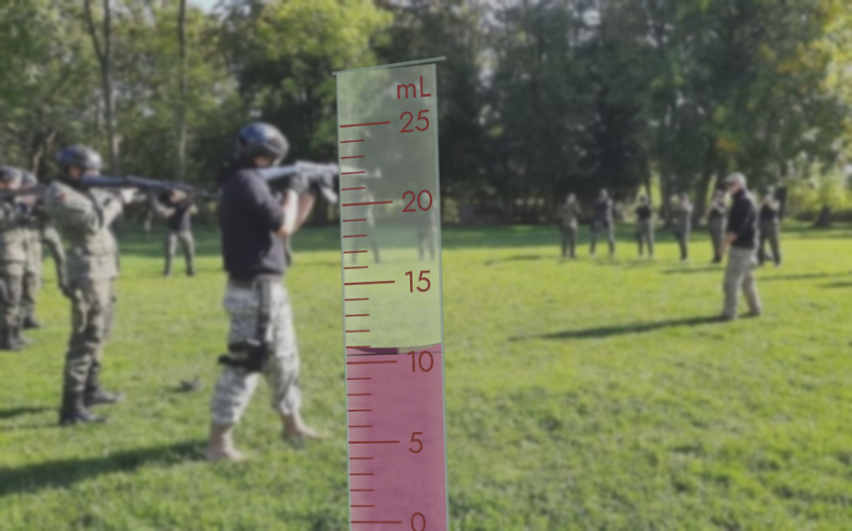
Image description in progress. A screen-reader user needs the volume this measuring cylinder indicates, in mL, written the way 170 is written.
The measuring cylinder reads 10.5
